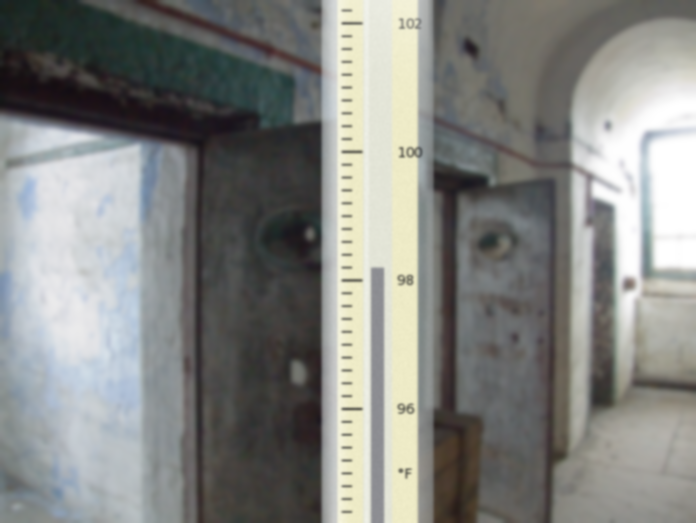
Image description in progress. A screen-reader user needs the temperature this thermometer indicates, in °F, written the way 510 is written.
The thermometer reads 98.2
